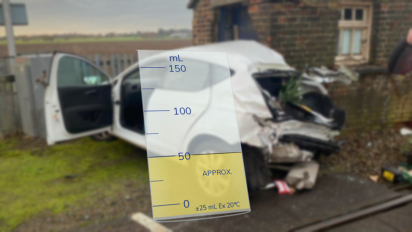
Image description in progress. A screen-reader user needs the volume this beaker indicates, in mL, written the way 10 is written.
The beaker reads 50
